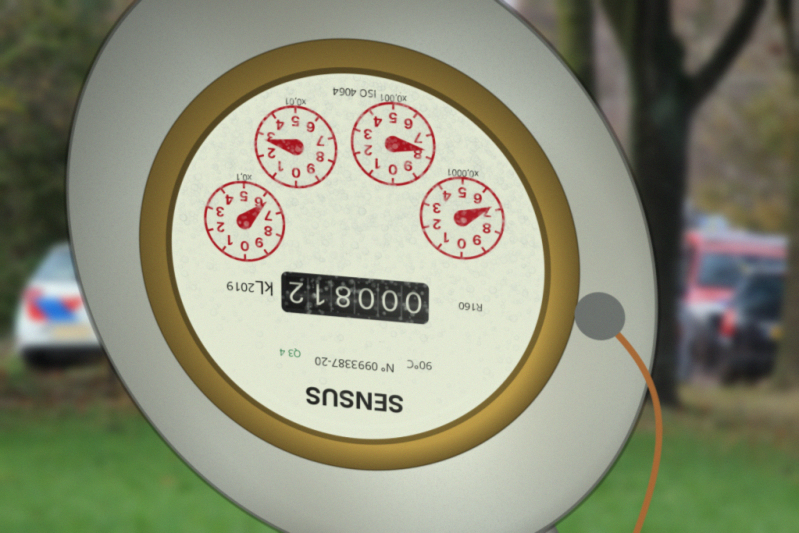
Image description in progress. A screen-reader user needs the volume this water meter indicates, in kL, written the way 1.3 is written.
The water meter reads 812.6276
